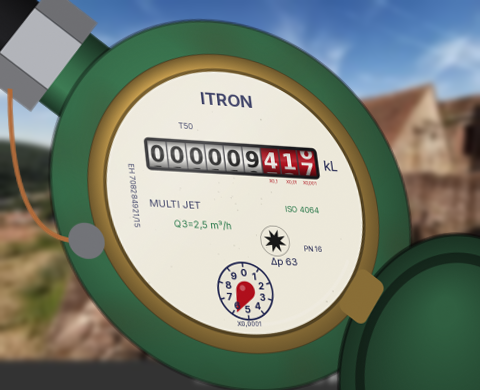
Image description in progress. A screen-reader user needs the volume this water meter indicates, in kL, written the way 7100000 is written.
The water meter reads 9.4165
